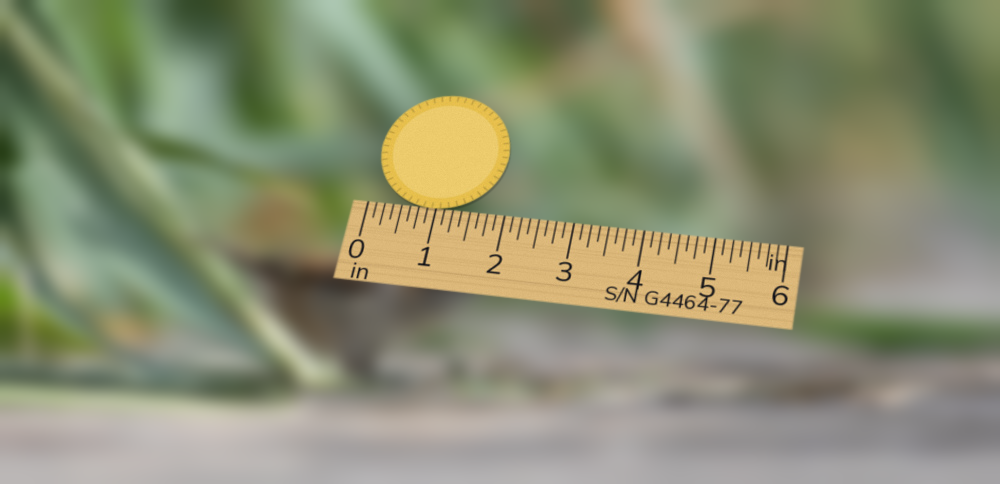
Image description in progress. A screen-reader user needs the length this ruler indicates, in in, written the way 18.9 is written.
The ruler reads 1.875
